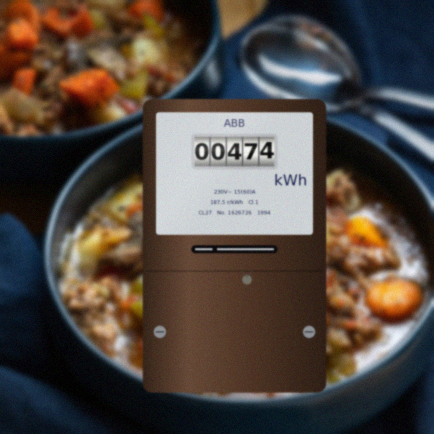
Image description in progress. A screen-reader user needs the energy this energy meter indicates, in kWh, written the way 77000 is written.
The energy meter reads 474
